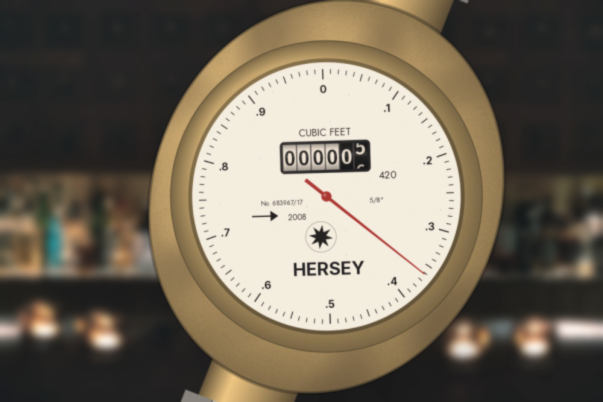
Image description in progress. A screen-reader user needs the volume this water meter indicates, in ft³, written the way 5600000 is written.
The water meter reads 5.36
